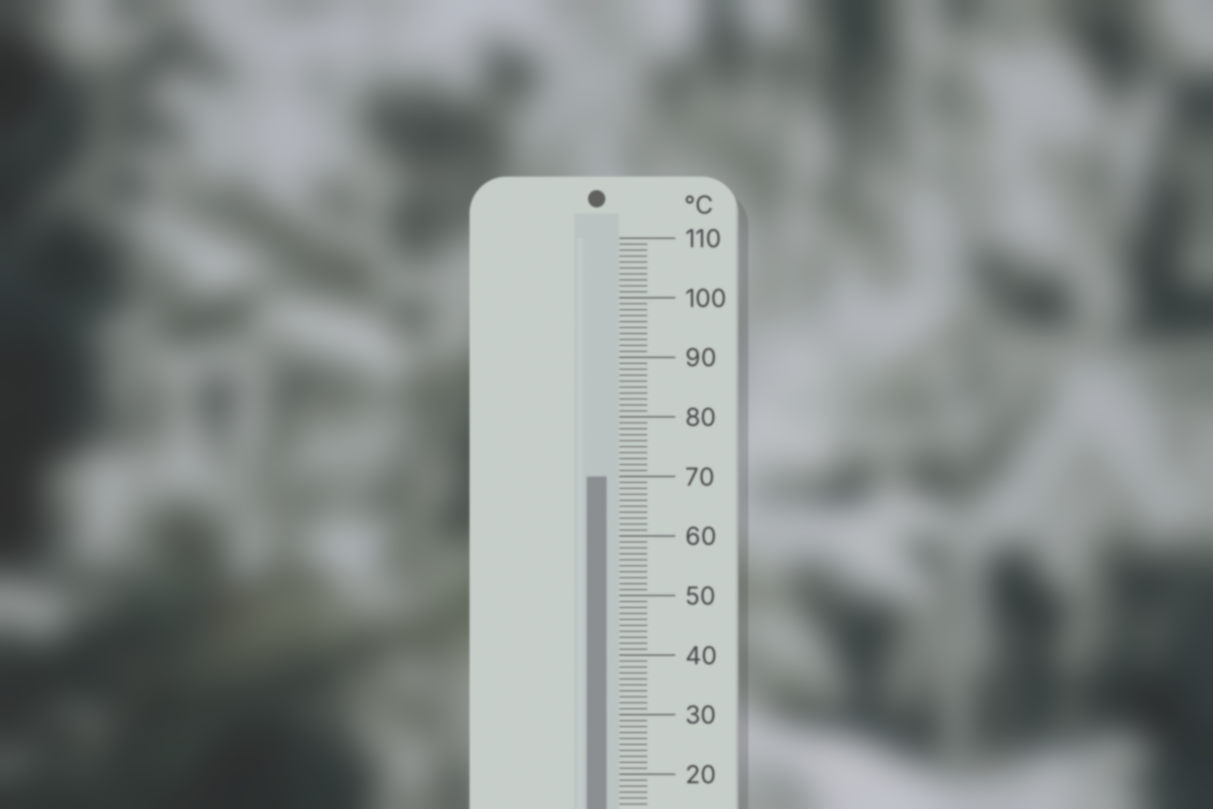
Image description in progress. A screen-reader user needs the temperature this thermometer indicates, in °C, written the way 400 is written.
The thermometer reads 70
